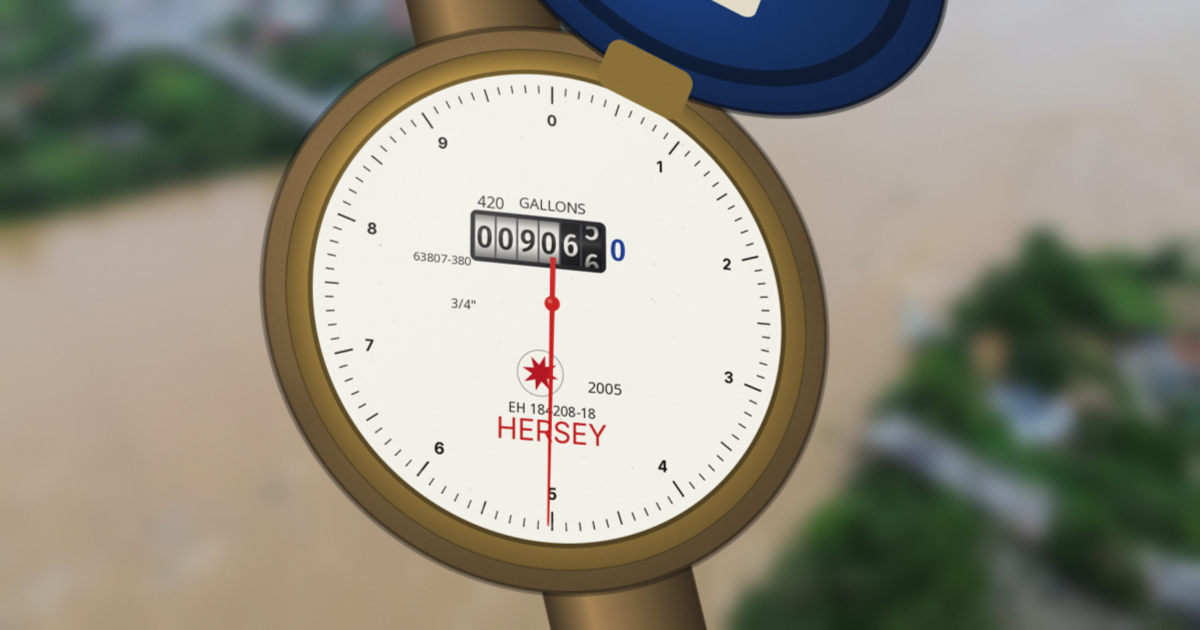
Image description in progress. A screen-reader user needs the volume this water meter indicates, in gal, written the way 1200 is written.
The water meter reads 90655.0
